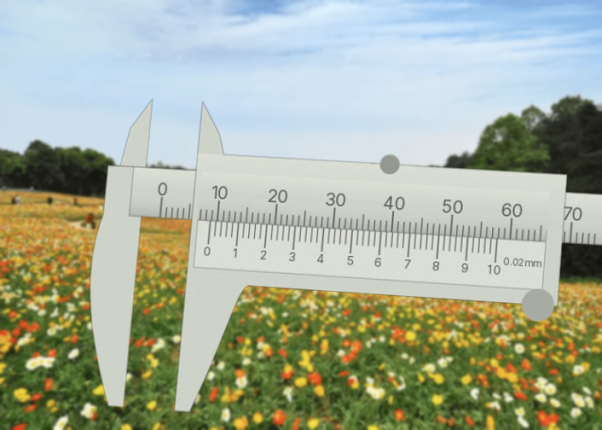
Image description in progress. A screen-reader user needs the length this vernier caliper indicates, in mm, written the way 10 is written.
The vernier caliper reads 8.8
